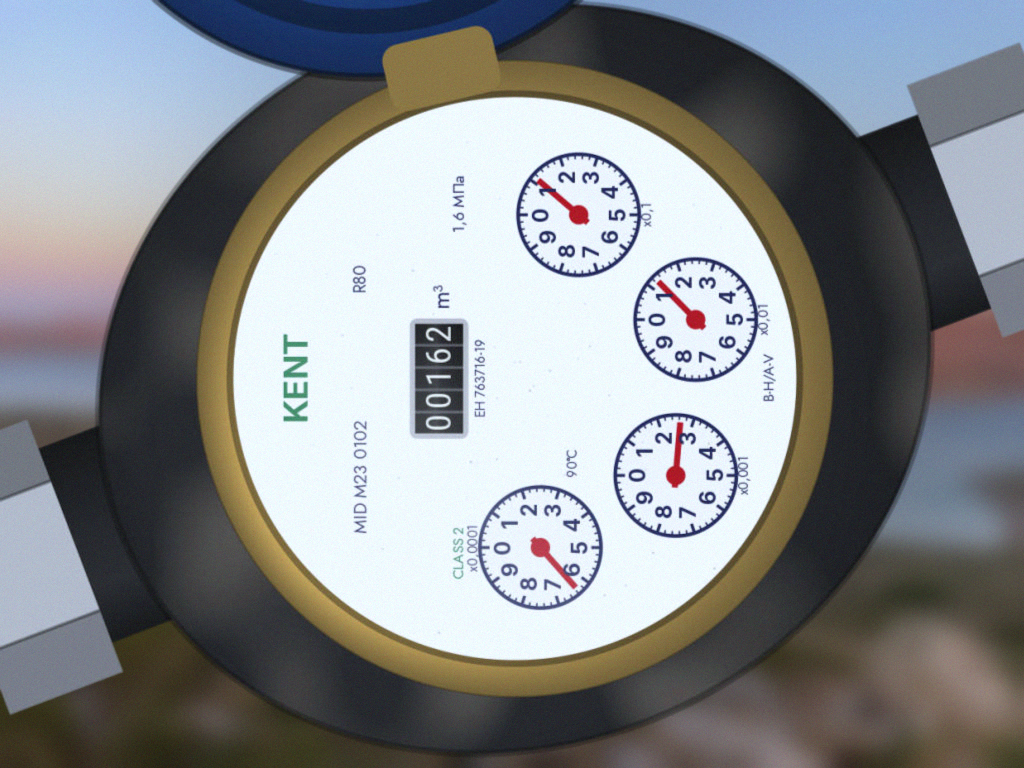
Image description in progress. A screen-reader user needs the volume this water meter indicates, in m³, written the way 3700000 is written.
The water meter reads 162.1126
